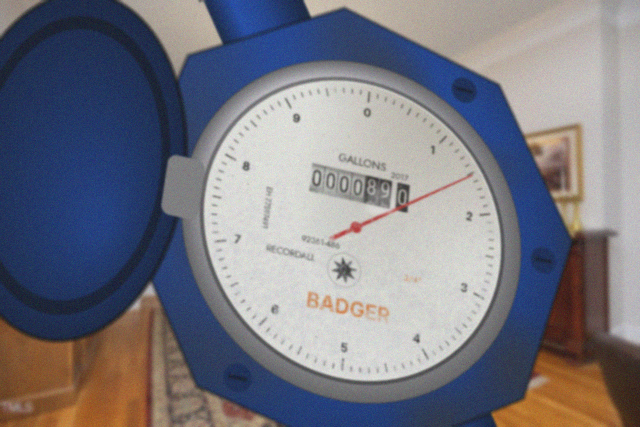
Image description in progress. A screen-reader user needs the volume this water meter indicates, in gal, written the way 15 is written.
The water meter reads 891.5
